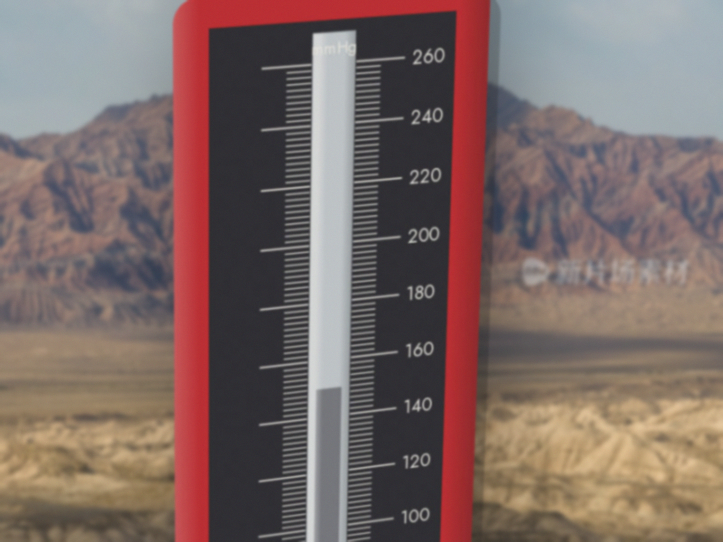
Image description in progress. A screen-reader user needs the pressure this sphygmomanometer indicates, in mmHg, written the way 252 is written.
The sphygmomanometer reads 150
